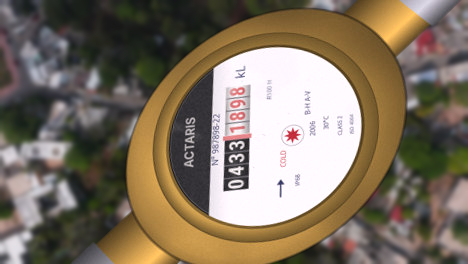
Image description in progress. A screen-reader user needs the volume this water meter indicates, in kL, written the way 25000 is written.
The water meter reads 433.1898
